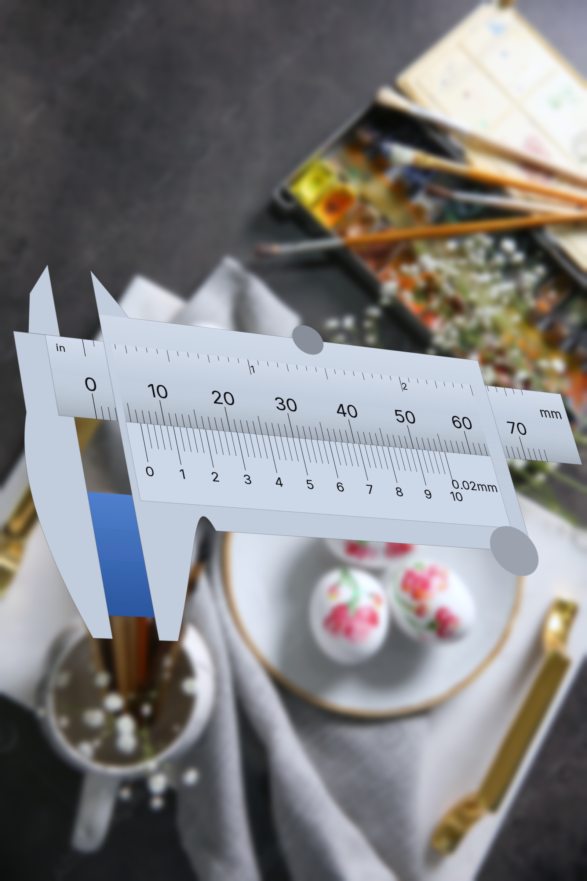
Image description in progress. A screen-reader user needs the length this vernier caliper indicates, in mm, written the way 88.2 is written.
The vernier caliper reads 6.4
